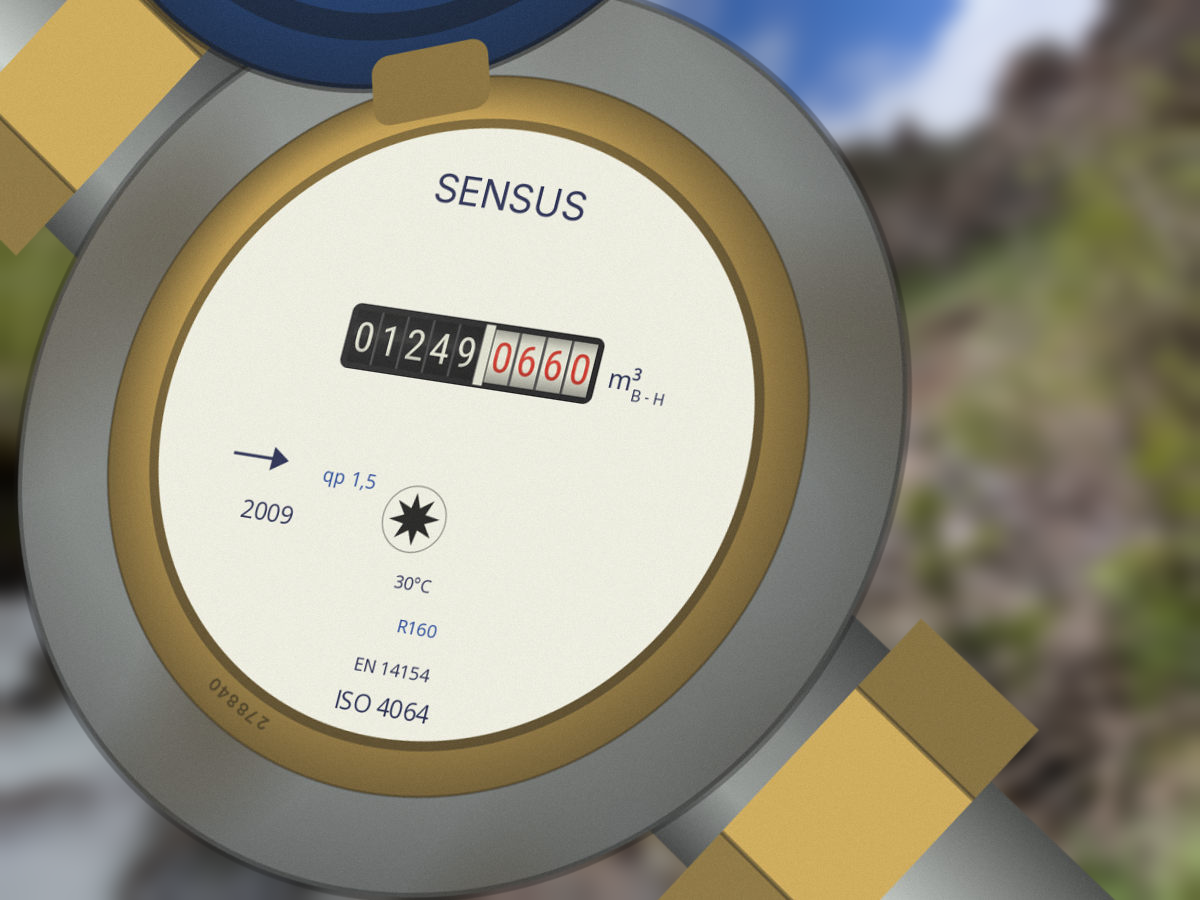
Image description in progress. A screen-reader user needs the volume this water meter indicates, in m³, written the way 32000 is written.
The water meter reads 1249.0660
